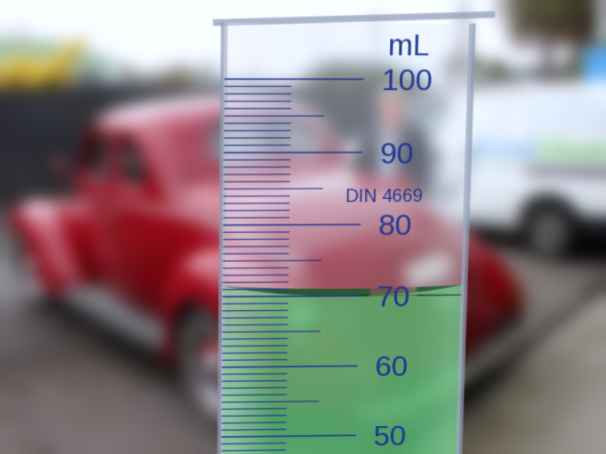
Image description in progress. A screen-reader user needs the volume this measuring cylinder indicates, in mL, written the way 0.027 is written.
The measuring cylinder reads 70
